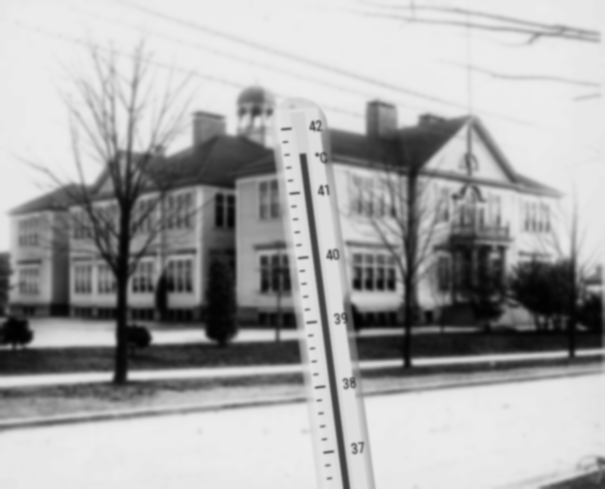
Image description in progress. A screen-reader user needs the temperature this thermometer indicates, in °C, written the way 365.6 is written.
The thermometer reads 41.6
